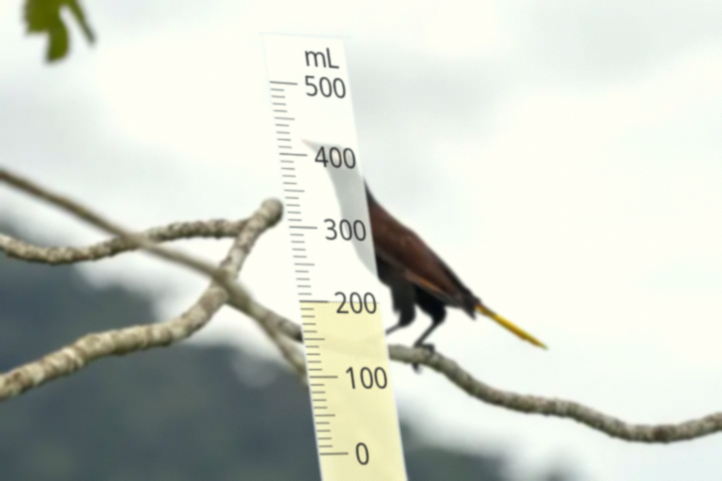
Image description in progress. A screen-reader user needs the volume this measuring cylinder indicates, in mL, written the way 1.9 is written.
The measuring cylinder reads 200
